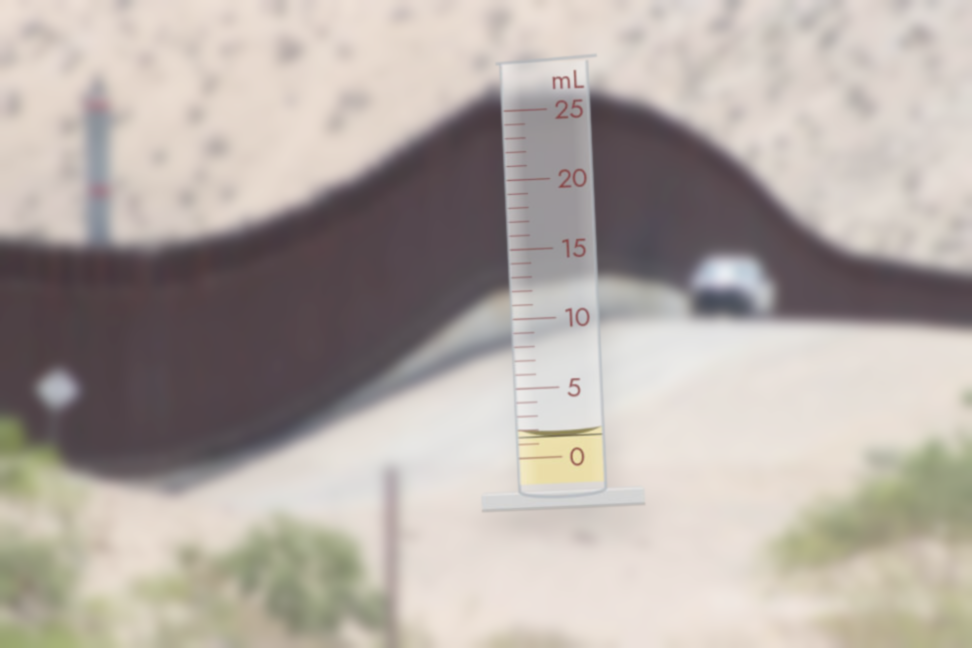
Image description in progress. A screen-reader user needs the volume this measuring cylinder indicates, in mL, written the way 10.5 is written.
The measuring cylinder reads 1.5
